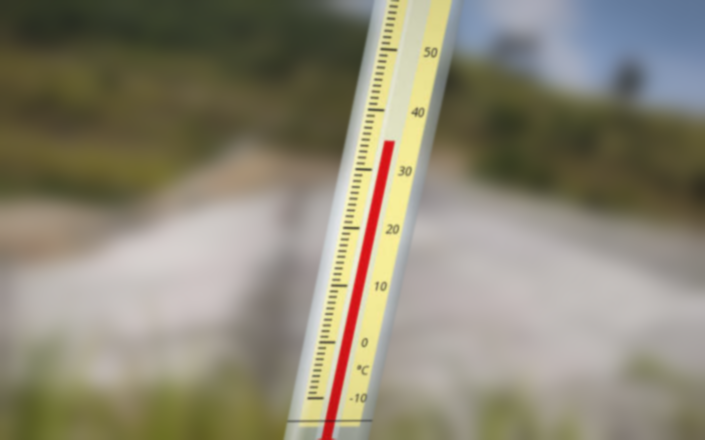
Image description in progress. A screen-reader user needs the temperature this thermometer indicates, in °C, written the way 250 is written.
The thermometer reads 35
